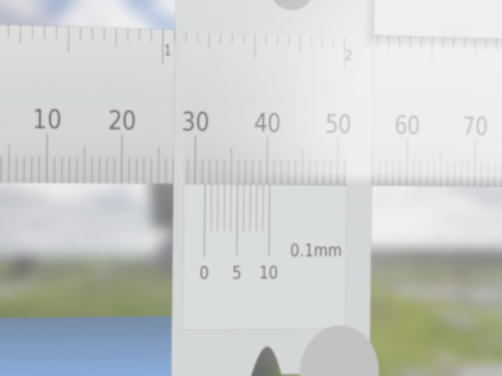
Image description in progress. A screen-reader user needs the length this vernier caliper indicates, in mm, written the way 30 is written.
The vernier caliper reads 31.4
